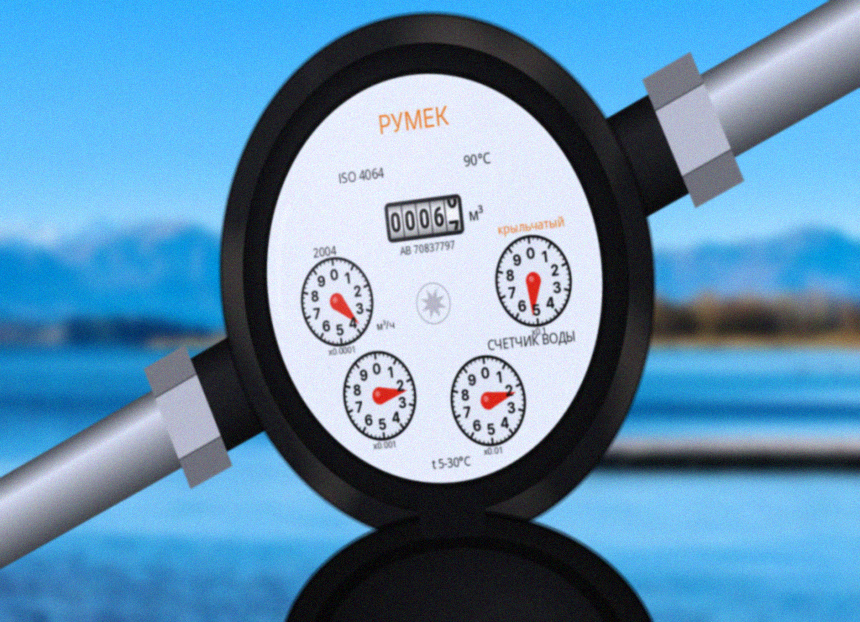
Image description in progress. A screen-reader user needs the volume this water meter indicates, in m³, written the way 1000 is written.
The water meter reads 66.5223
